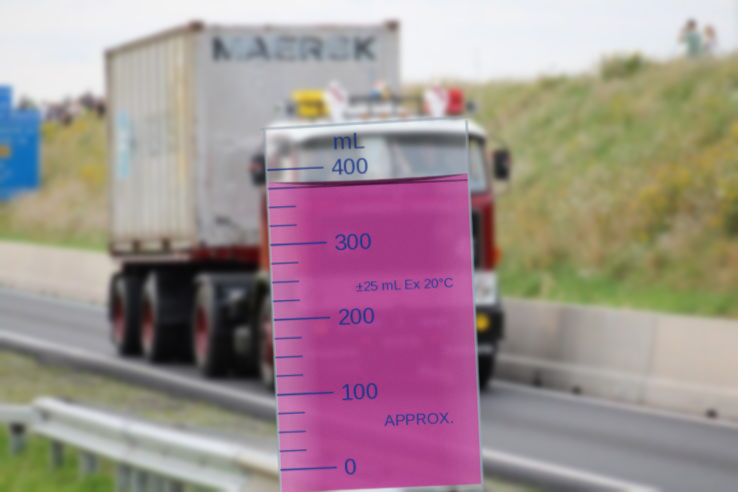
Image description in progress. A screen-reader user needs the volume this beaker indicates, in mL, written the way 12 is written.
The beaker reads 375
